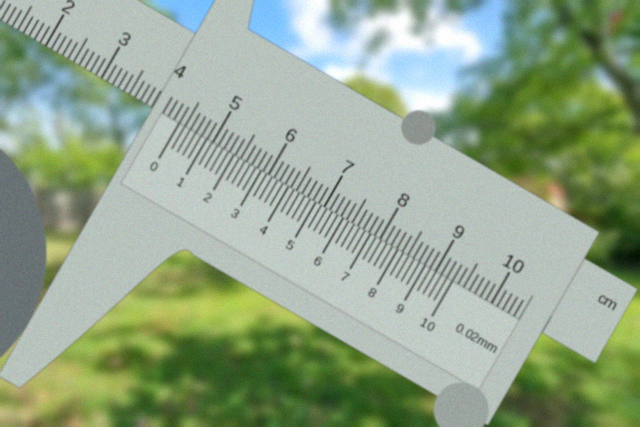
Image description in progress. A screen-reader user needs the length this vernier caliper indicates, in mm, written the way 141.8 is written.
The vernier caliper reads 44.0
